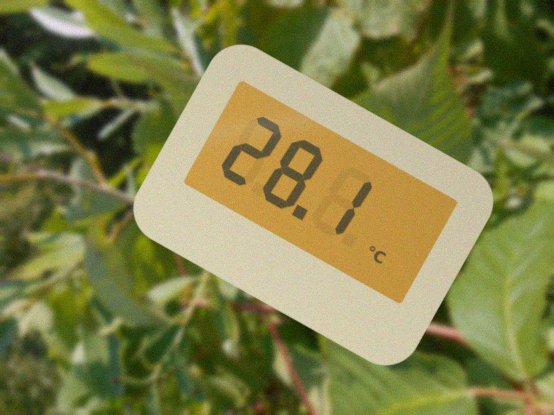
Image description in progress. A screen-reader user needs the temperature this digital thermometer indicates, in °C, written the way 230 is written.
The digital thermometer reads 28.1
